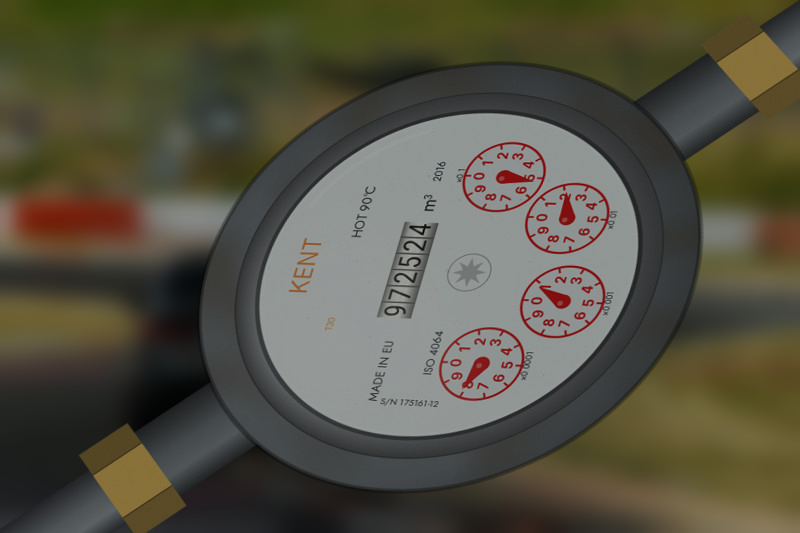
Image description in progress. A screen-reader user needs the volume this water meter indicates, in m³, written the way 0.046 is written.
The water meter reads 972524.5208
